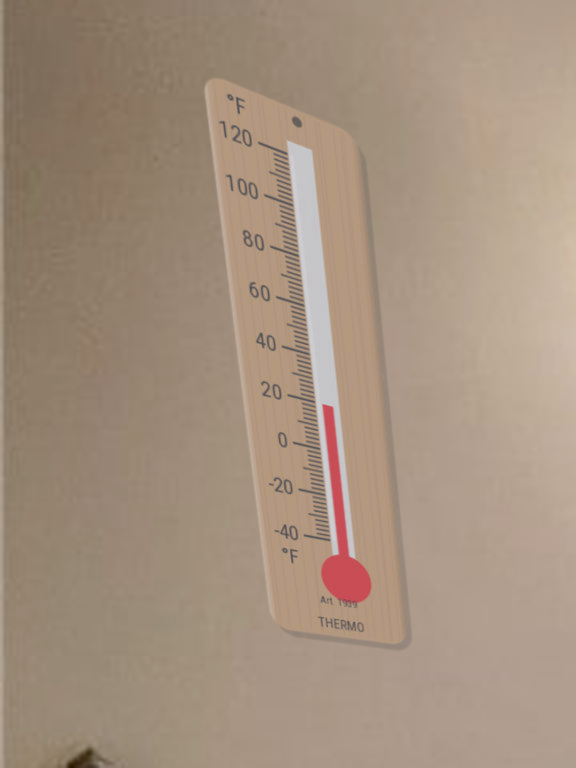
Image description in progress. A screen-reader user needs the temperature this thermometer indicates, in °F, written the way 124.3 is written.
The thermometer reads 20
